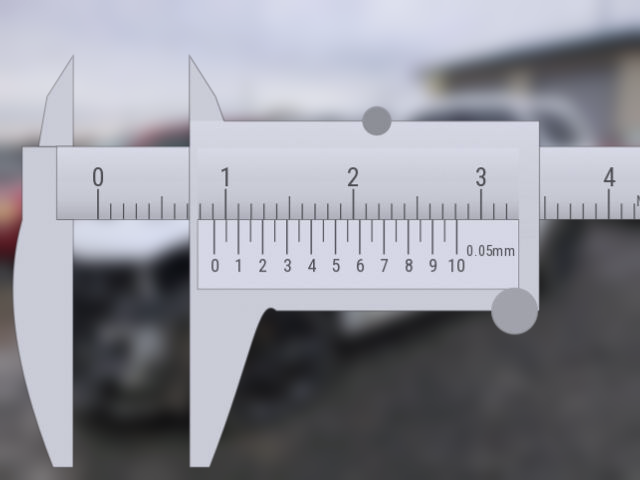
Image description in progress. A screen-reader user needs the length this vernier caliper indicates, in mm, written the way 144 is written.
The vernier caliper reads 9.1
